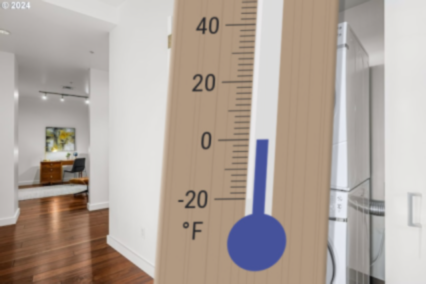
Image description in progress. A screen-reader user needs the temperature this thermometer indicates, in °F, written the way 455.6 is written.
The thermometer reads 0
